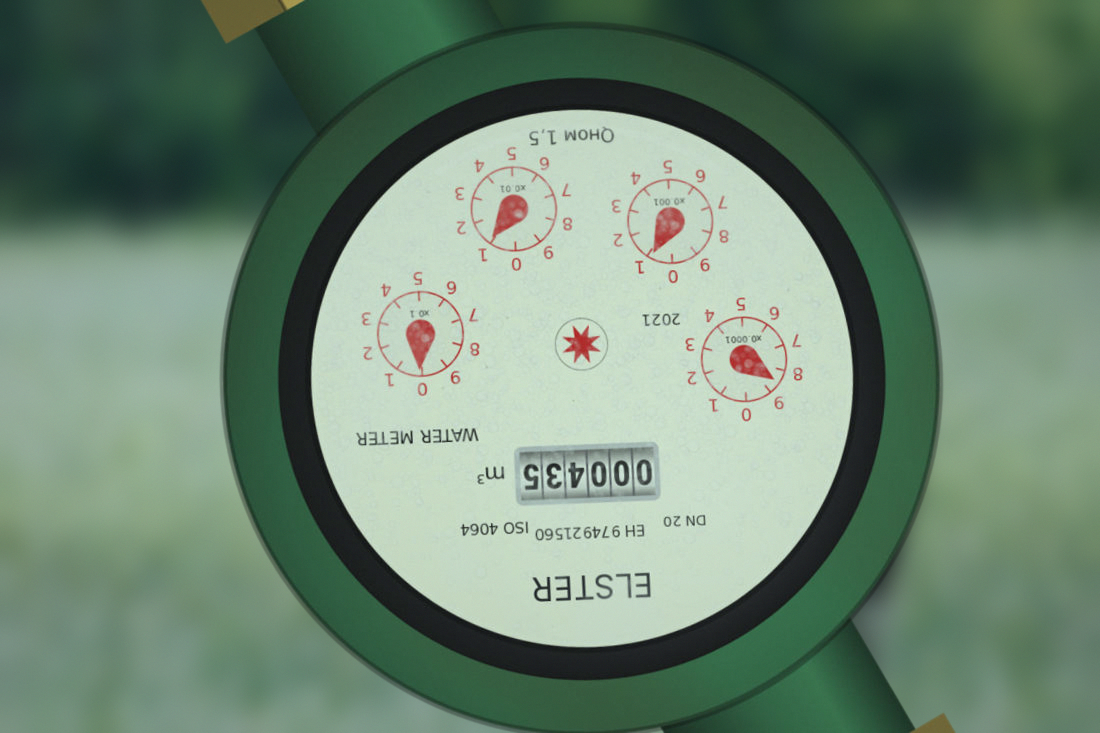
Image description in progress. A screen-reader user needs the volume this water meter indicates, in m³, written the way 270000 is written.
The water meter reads 435.0108
